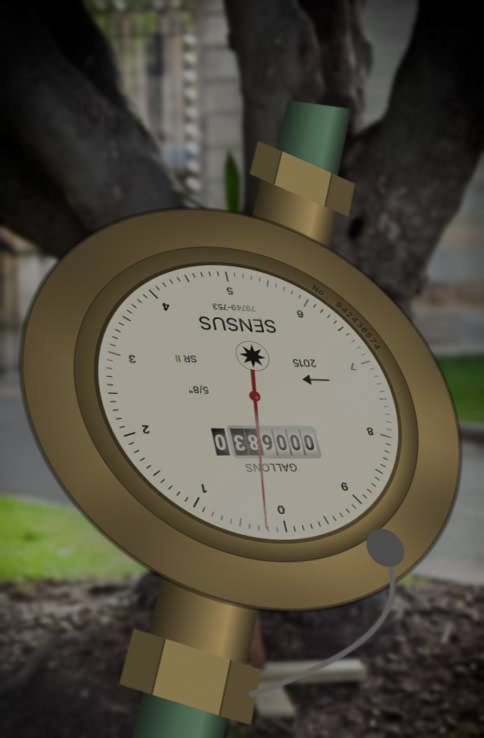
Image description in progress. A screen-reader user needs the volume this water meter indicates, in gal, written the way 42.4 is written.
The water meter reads 6830.2
